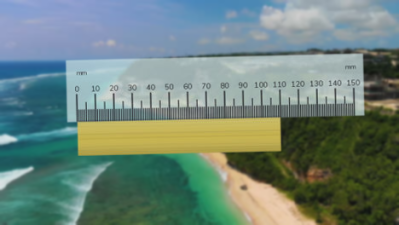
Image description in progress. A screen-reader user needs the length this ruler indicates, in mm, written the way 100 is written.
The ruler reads 110
